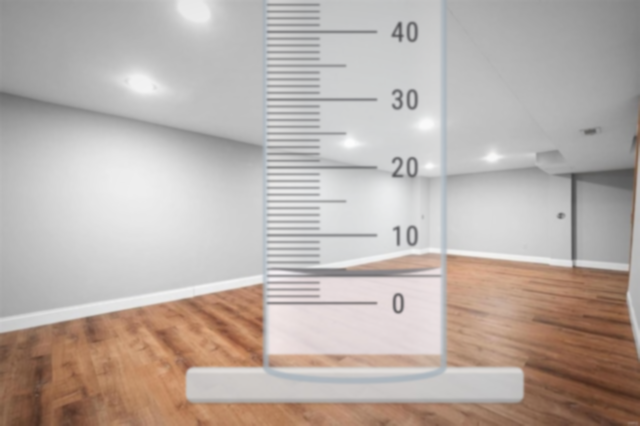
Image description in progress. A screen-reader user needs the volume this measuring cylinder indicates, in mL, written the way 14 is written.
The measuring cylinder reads 4
